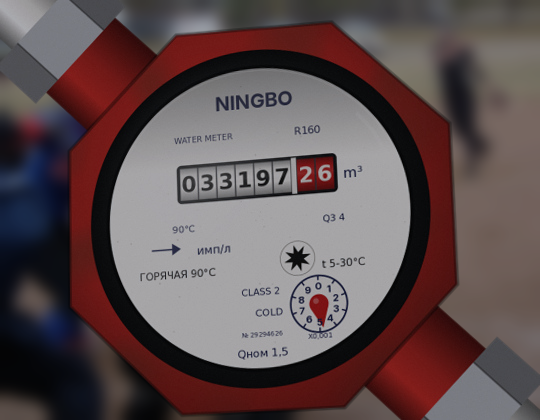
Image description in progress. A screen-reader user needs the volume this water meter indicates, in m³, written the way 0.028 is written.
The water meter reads 33197.264
